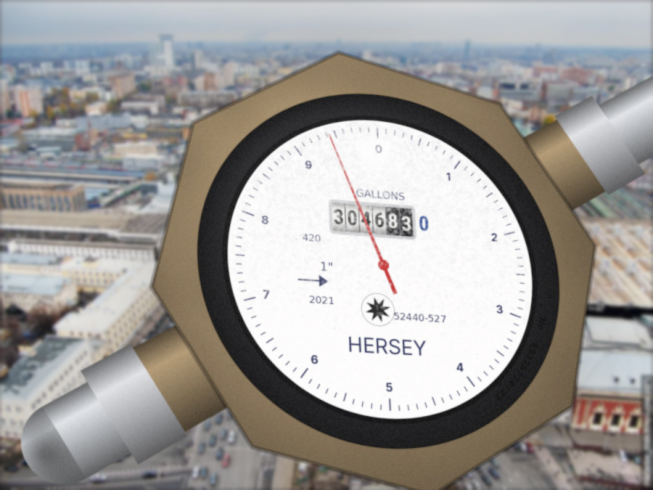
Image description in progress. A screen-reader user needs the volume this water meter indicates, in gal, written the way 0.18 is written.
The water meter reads 3046829.4
